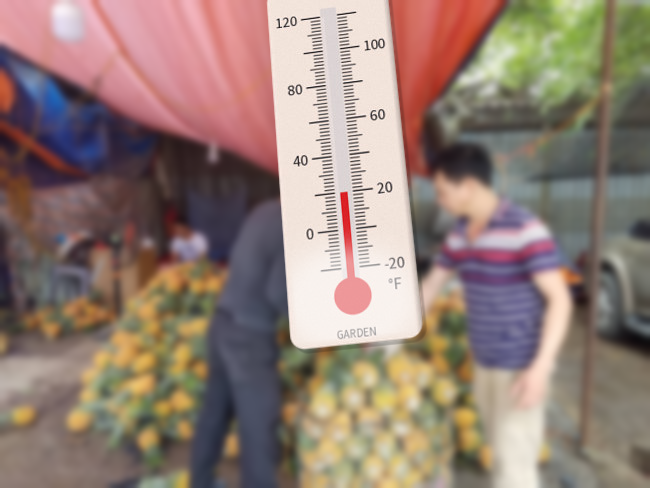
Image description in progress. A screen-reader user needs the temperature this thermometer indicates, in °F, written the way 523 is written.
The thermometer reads 20
